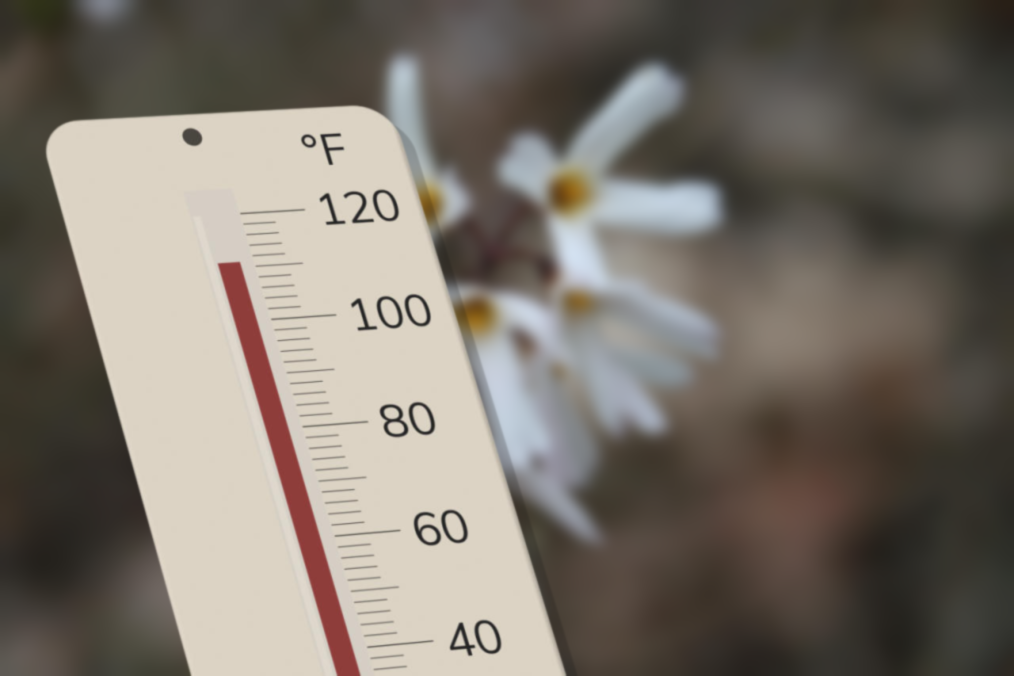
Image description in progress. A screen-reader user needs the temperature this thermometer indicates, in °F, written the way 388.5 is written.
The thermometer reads 111
